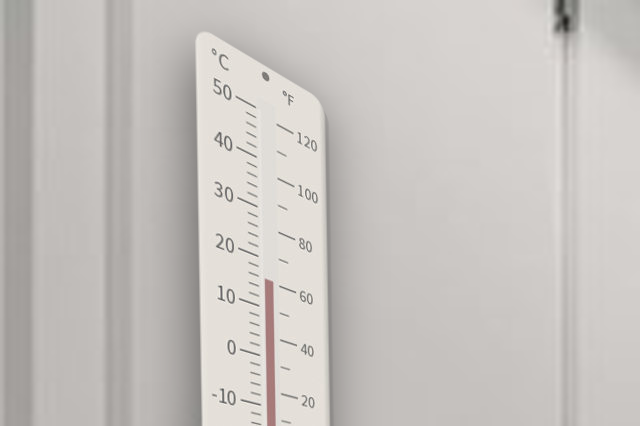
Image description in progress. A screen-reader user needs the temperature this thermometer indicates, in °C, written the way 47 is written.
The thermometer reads 16
